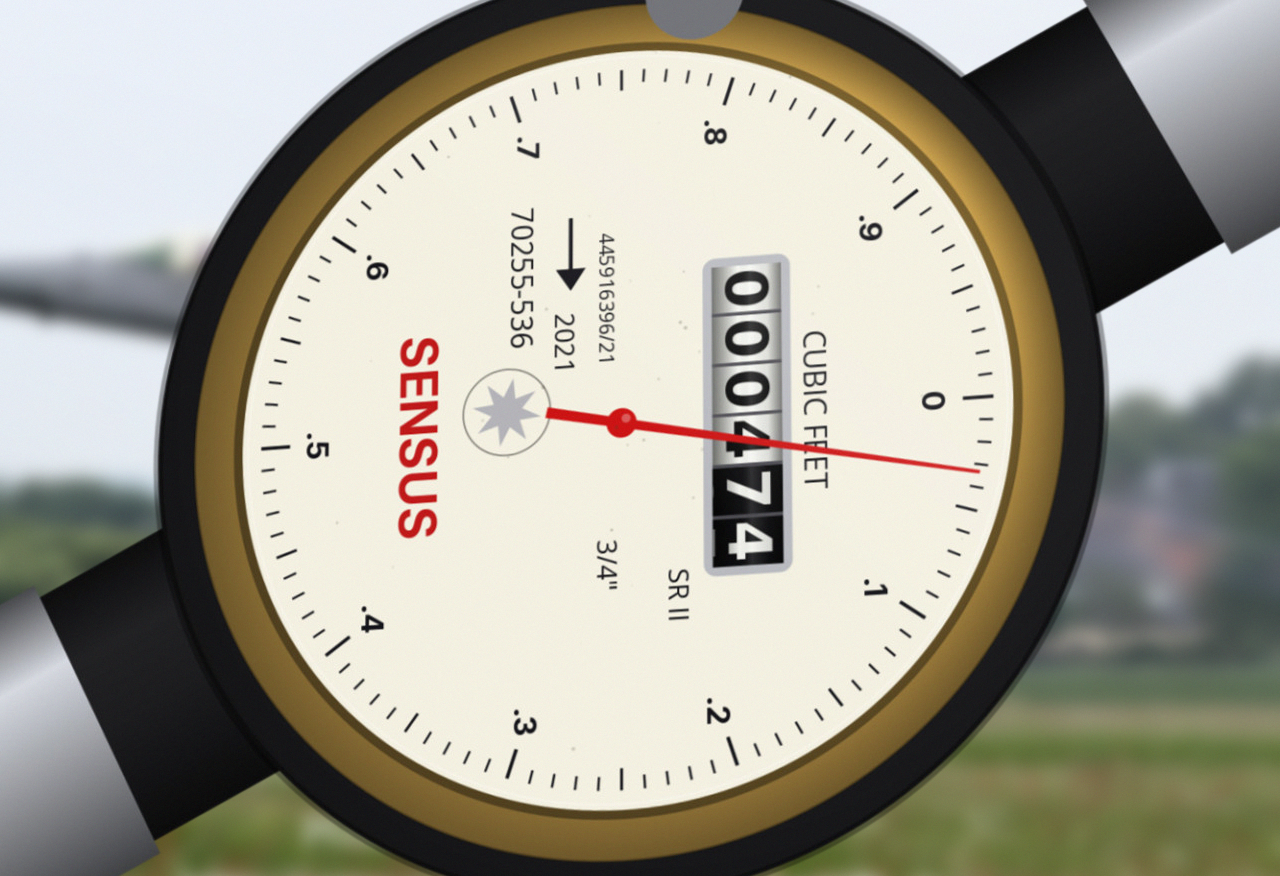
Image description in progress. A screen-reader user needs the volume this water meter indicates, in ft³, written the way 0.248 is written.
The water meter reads 474.03
